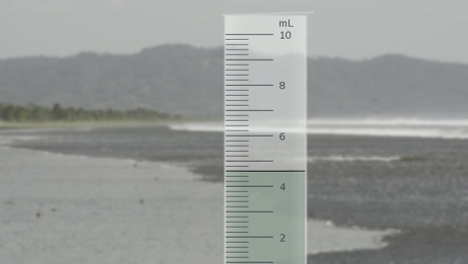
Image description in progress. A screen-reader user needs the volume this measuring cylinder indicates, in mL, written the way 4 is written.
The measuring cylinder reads 4.6
